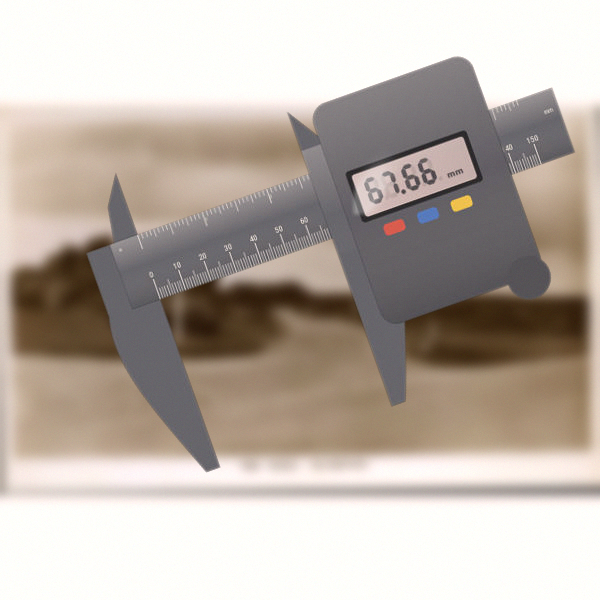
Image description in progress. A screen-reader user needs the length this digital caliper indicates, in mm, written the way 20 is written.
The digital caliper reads 67.66
